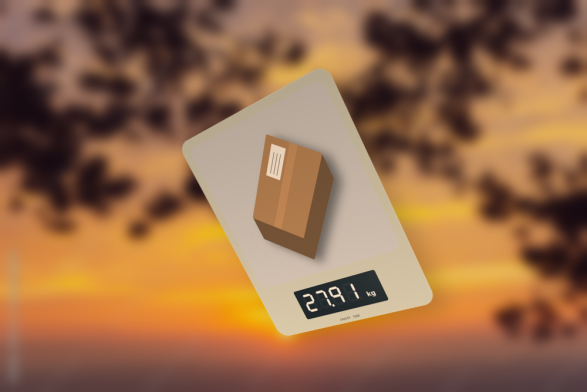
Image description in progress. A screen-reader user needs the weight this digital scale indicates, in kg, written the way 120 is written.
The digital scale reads 27.91
